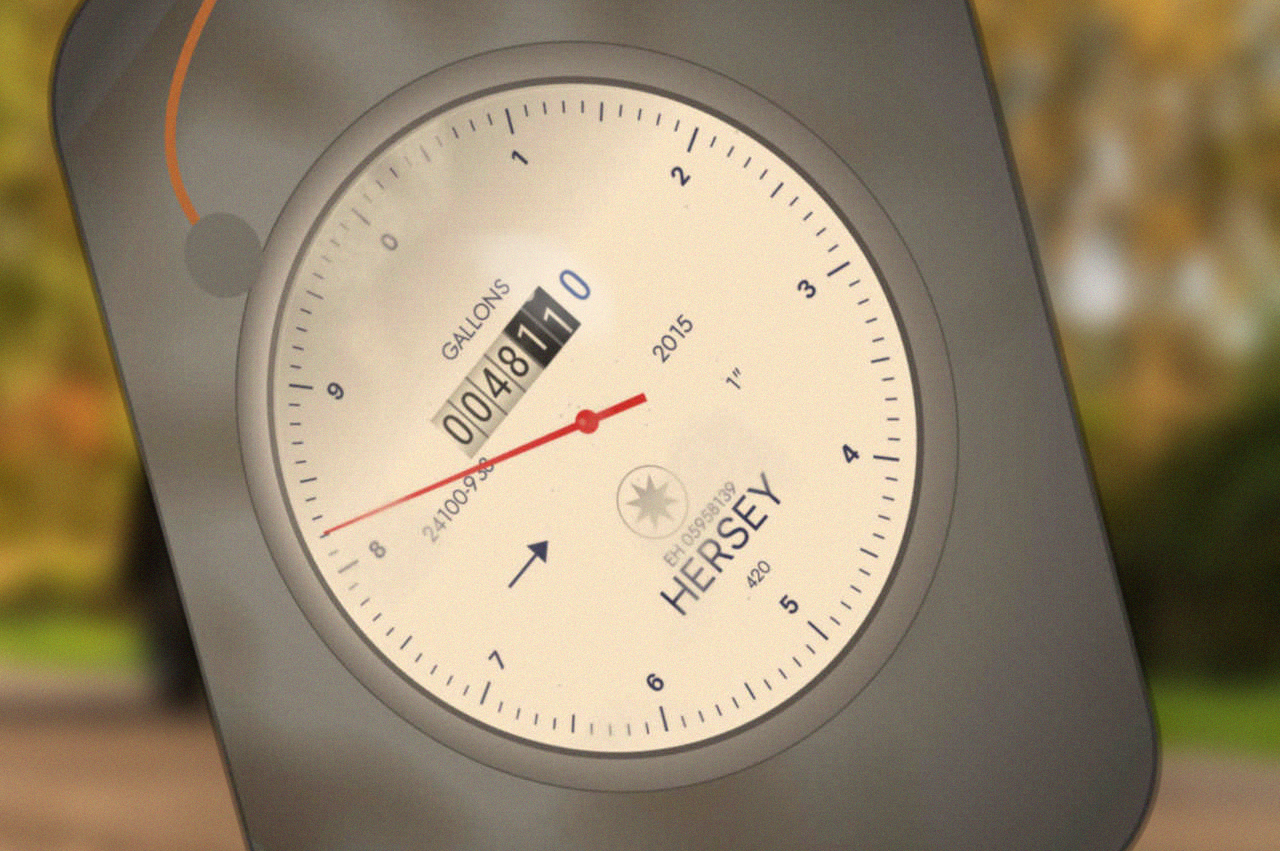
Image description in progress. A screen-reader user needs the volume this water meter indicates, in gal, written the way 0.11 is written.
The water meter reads 48108.2
